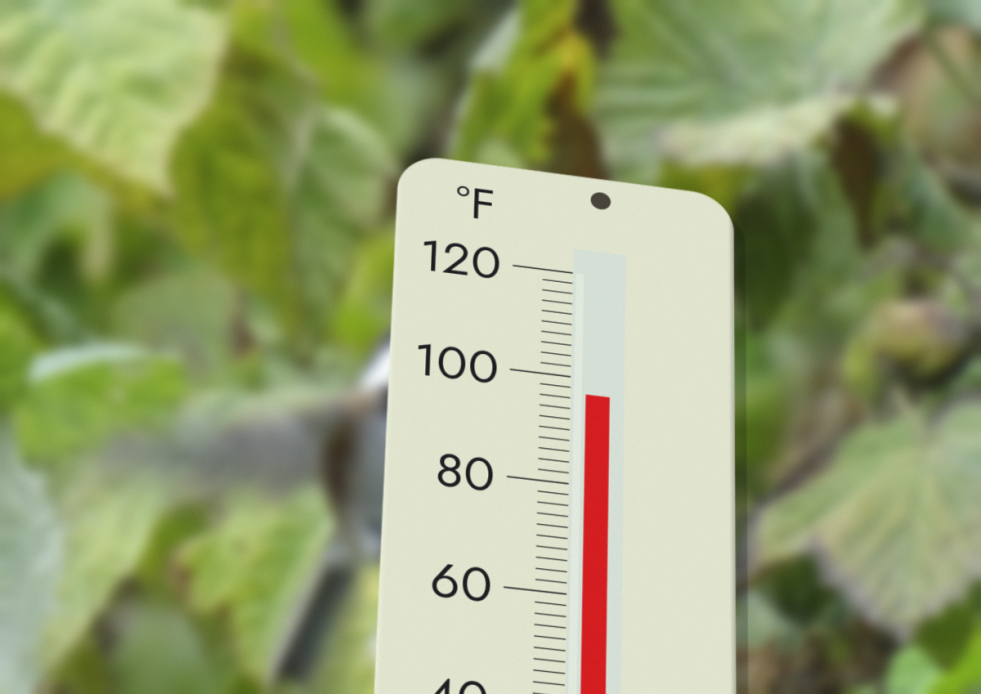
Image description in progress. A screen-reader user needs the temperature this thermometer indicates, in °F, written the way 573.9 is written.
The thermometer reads 97
